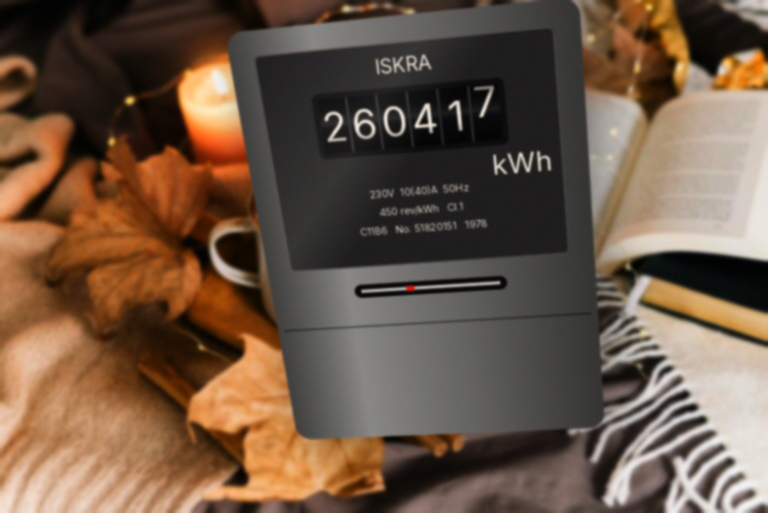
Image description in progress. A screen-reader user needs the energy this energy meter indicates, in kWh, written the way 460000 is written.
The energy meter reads 260417
